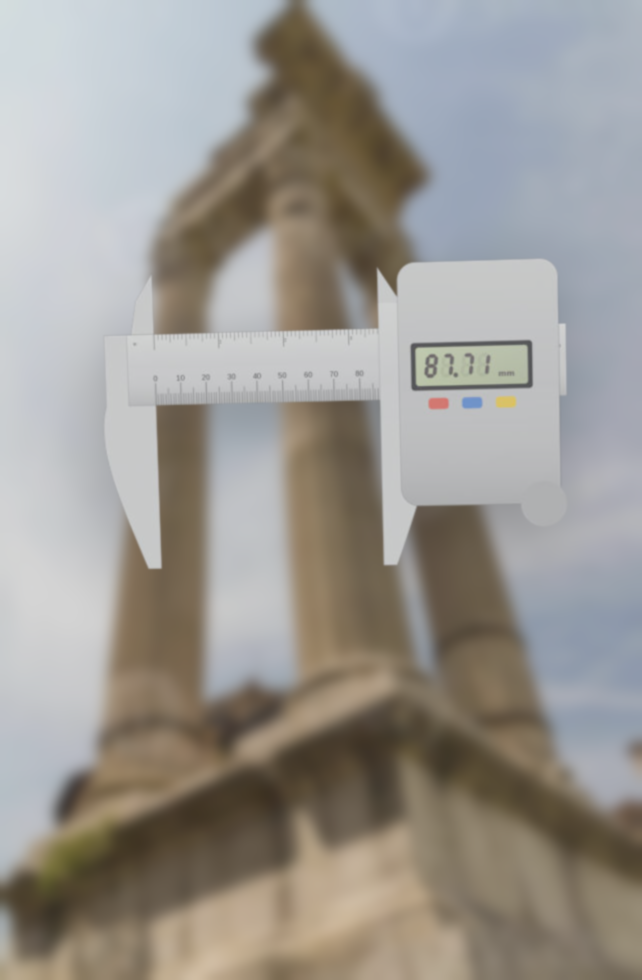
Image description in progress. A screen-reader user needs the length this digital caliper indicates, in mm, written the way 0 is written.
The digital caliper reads 87.71
